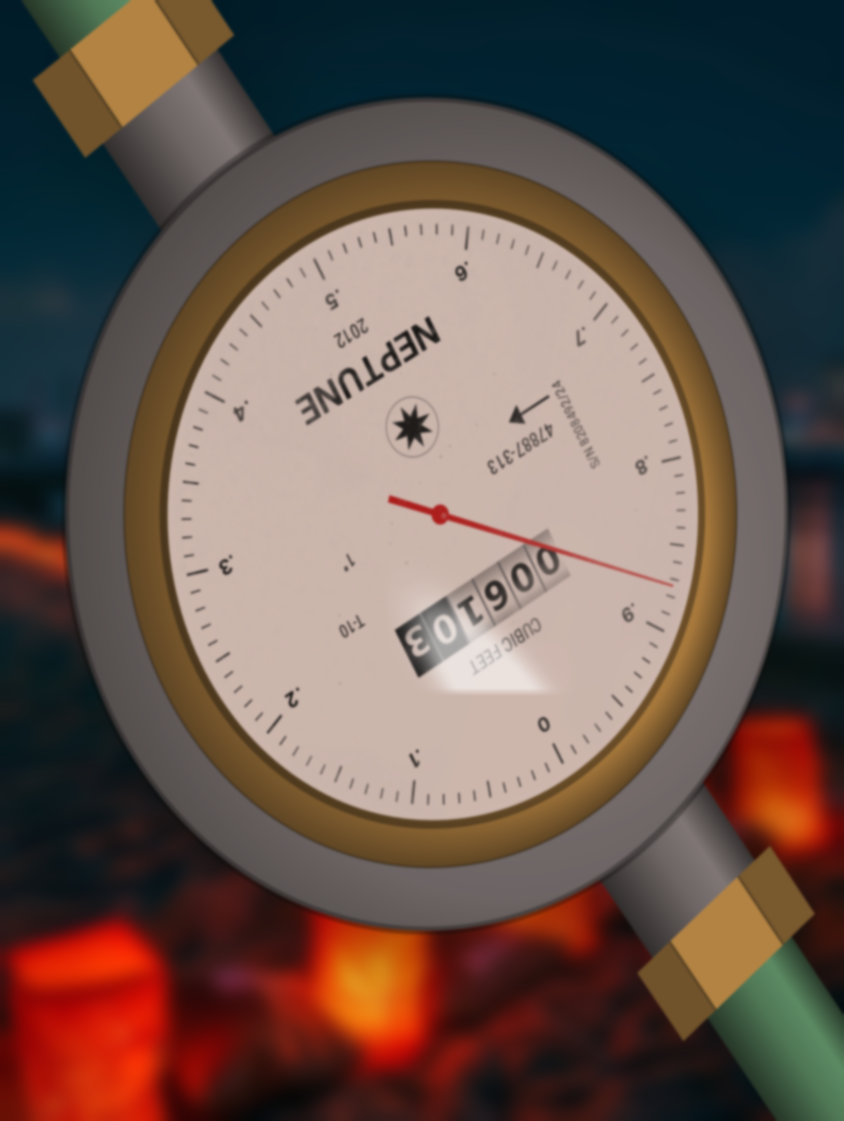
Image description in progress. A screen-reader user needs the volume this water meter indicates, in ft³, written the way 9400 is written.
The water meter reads 6102.87
